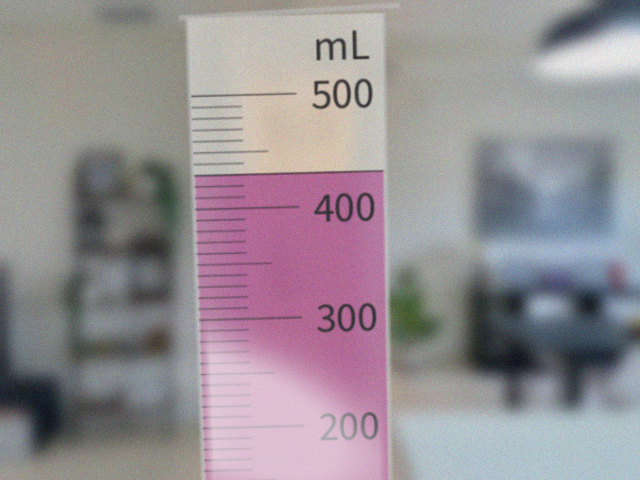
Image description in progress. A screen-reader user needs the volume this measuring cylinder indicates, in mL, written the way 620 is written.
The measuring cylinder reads 430
